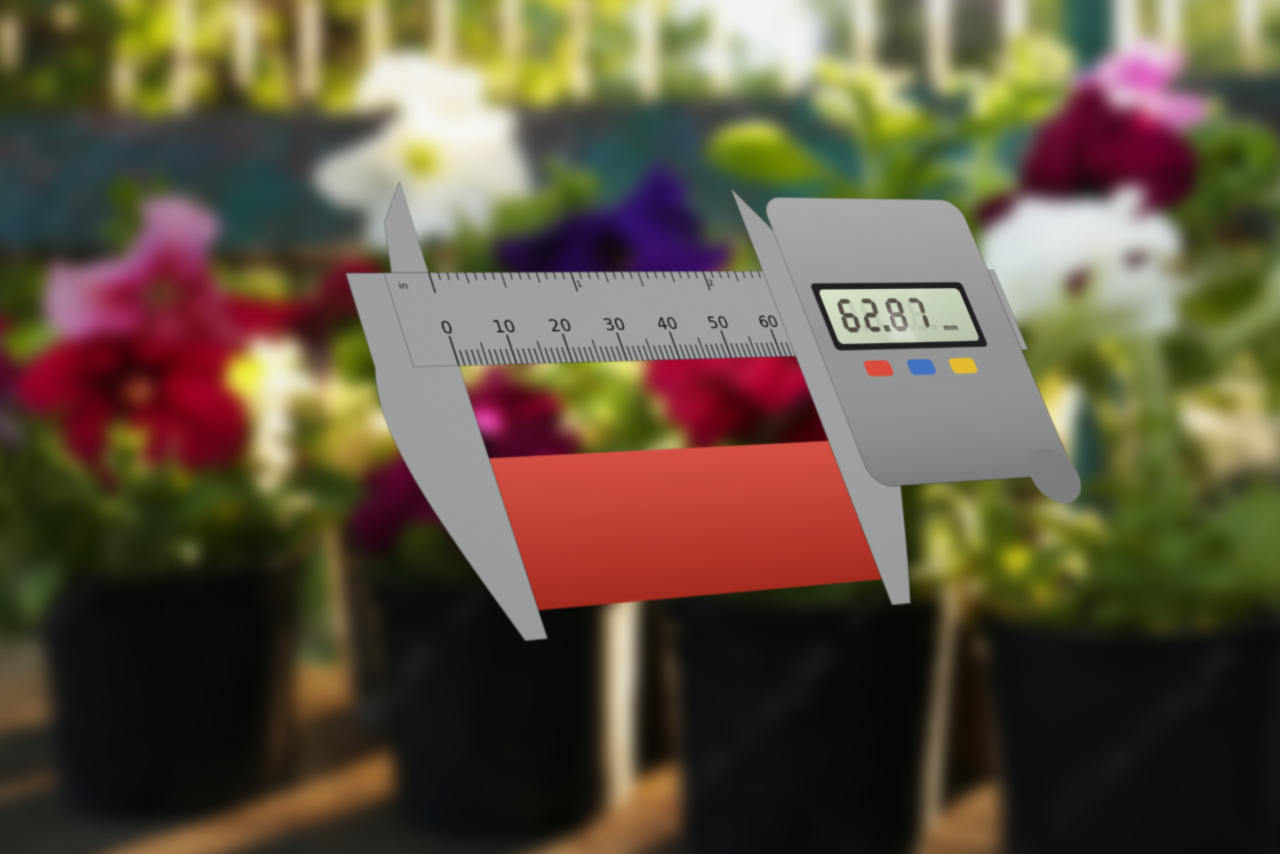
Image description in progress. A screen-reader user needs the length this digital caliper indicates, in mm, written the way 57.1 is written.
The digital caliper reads 62.87
